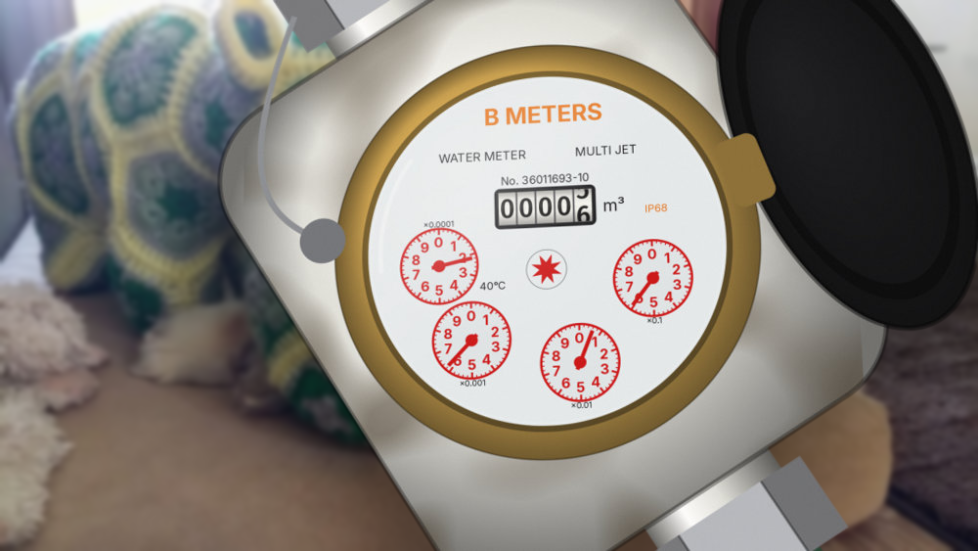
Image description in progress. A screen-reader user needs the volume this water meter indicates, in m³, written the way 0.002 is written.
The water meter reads 5.6062
